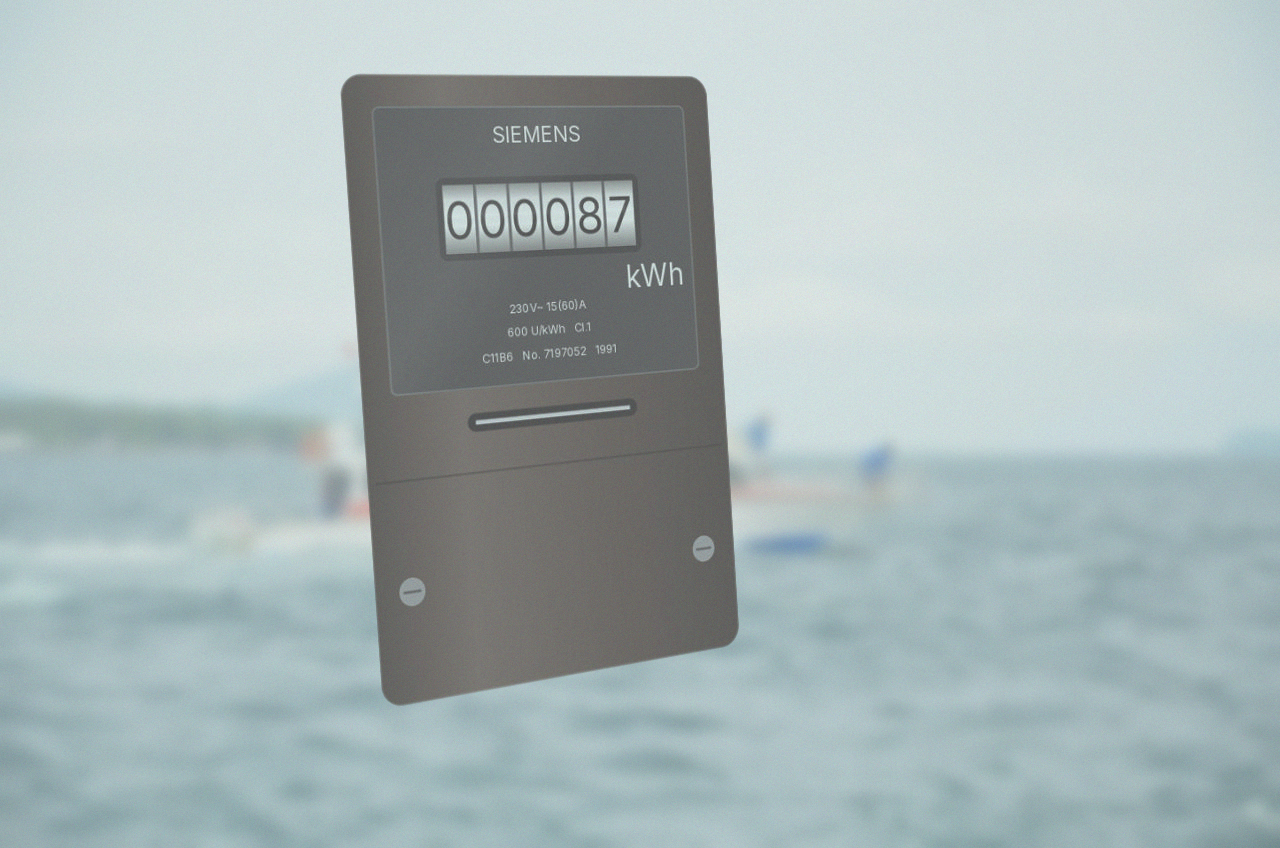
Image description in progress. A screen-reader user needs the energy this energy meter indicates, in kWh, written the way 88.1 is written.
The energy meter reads 87
